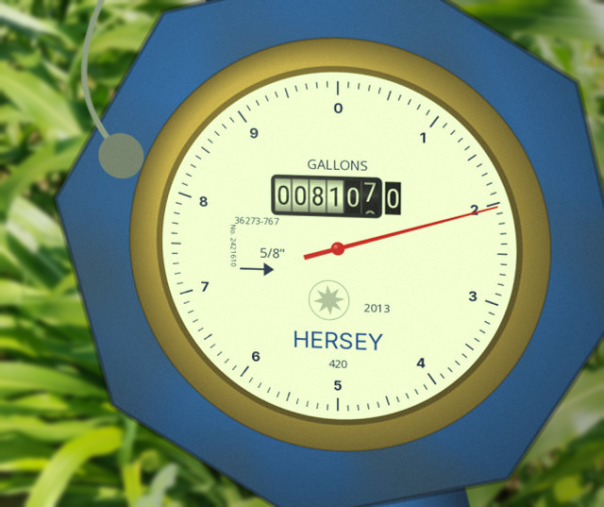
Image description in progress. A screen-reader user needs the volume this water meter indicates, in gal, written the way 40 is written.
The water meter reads 81072.0
